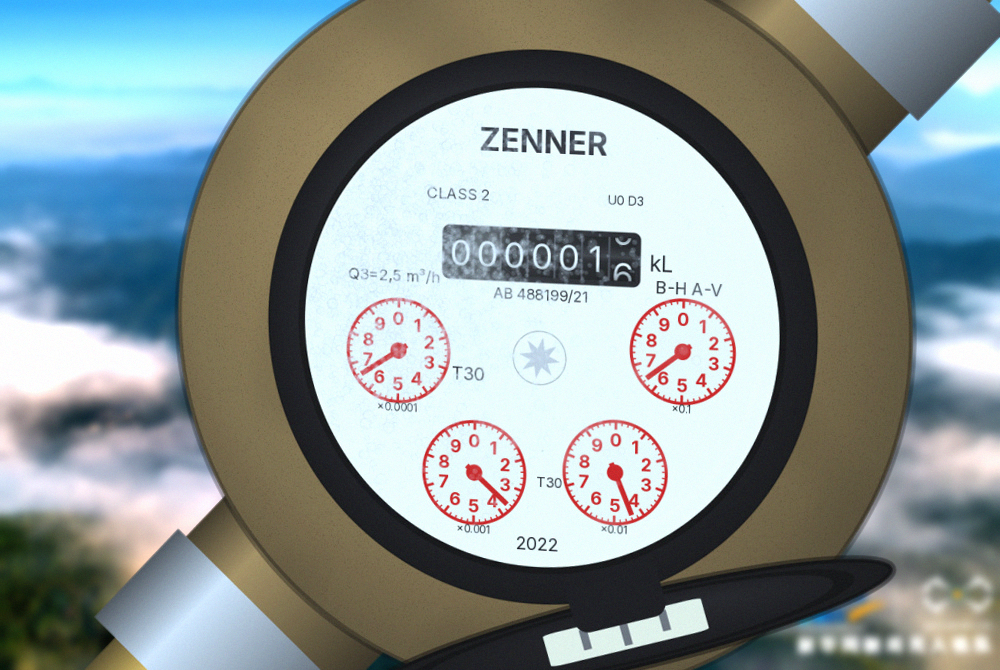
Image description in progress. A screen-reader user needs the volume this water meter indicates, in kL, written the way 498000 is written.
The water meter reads 15.6436
